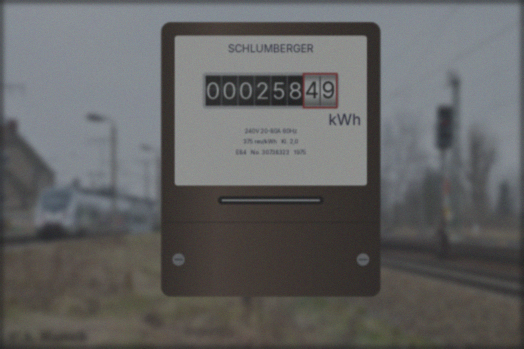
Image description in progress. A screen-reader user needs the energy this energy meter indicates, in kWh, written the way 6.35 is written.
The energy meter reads 258.49
